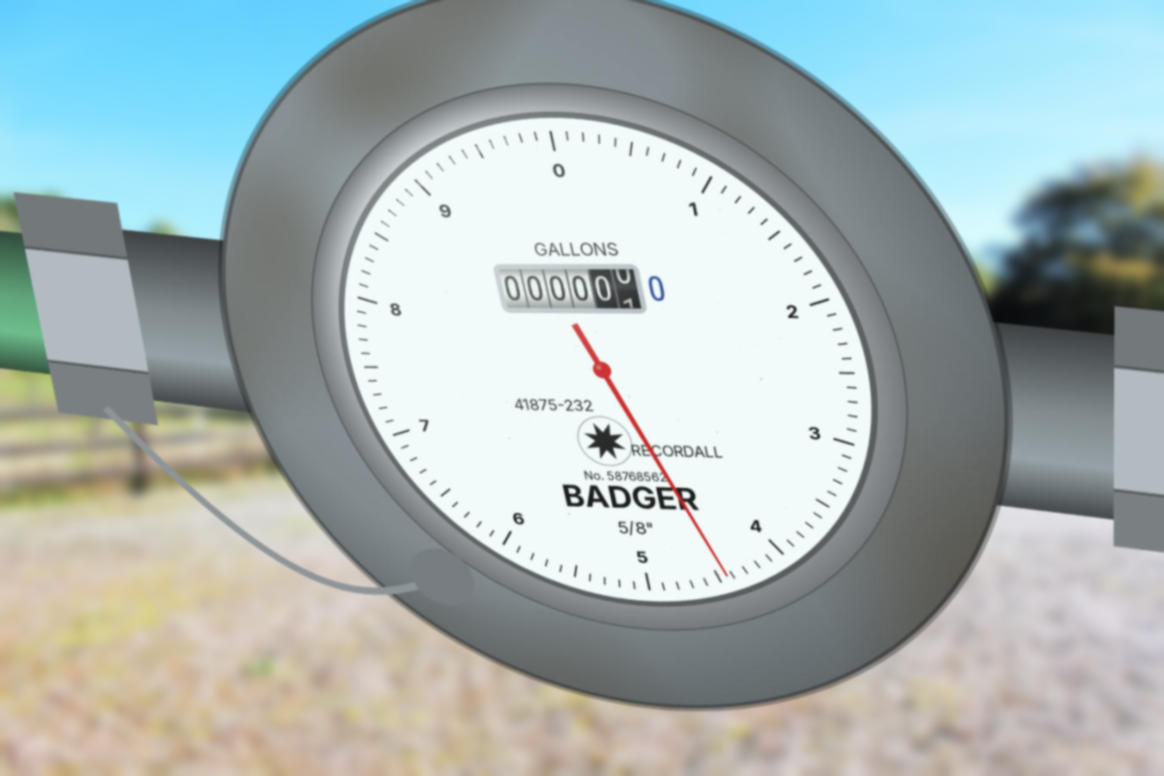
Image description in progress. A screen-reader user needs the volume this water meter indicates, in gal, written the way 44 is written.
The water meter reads 4.4
